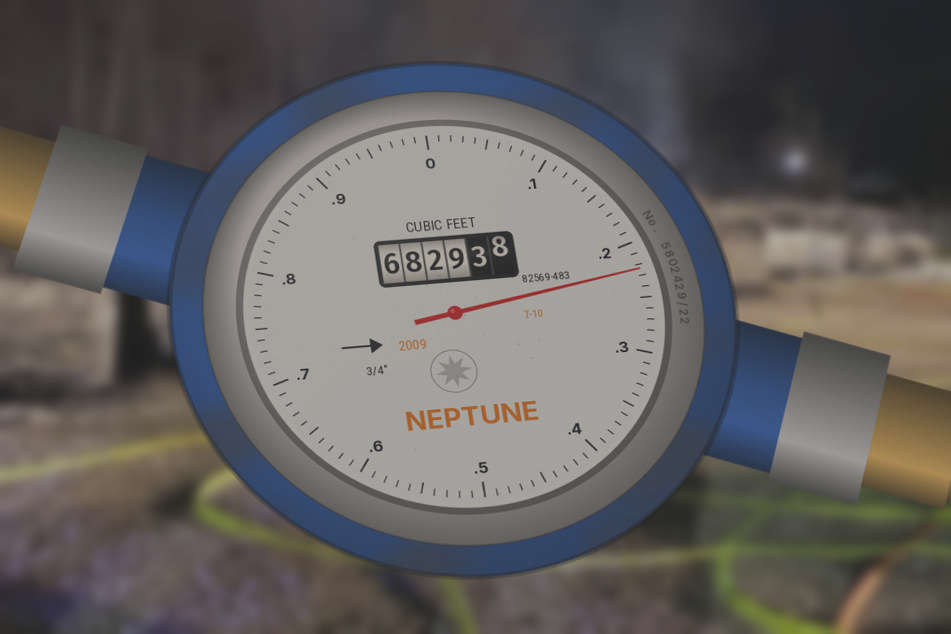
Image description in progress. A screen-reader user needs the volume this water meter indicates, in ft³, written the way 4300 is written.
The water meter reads 682938.22
